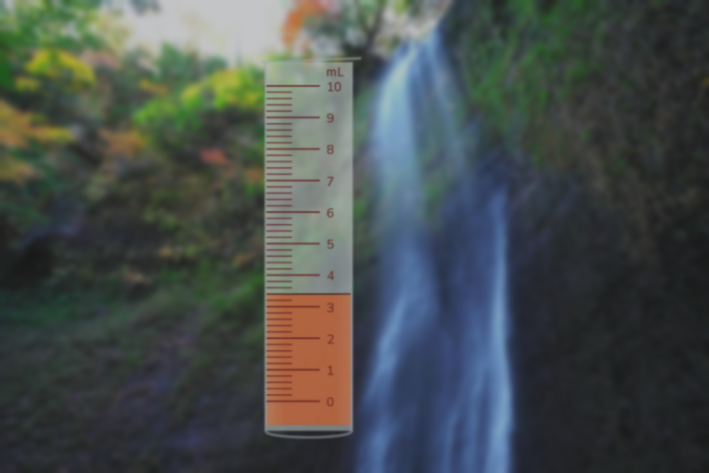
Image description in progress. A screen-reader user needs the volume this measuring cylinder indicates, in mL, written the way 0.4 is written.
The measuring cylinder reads 3.4
